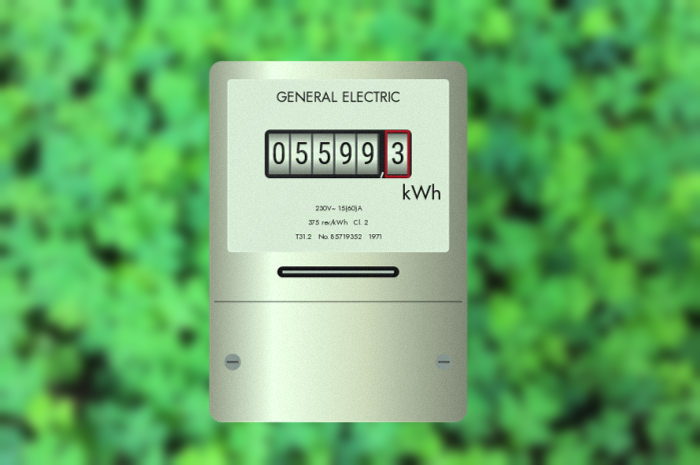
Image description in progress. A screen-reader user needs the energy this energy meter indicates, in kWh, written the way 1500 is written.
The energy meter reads 5599.3
